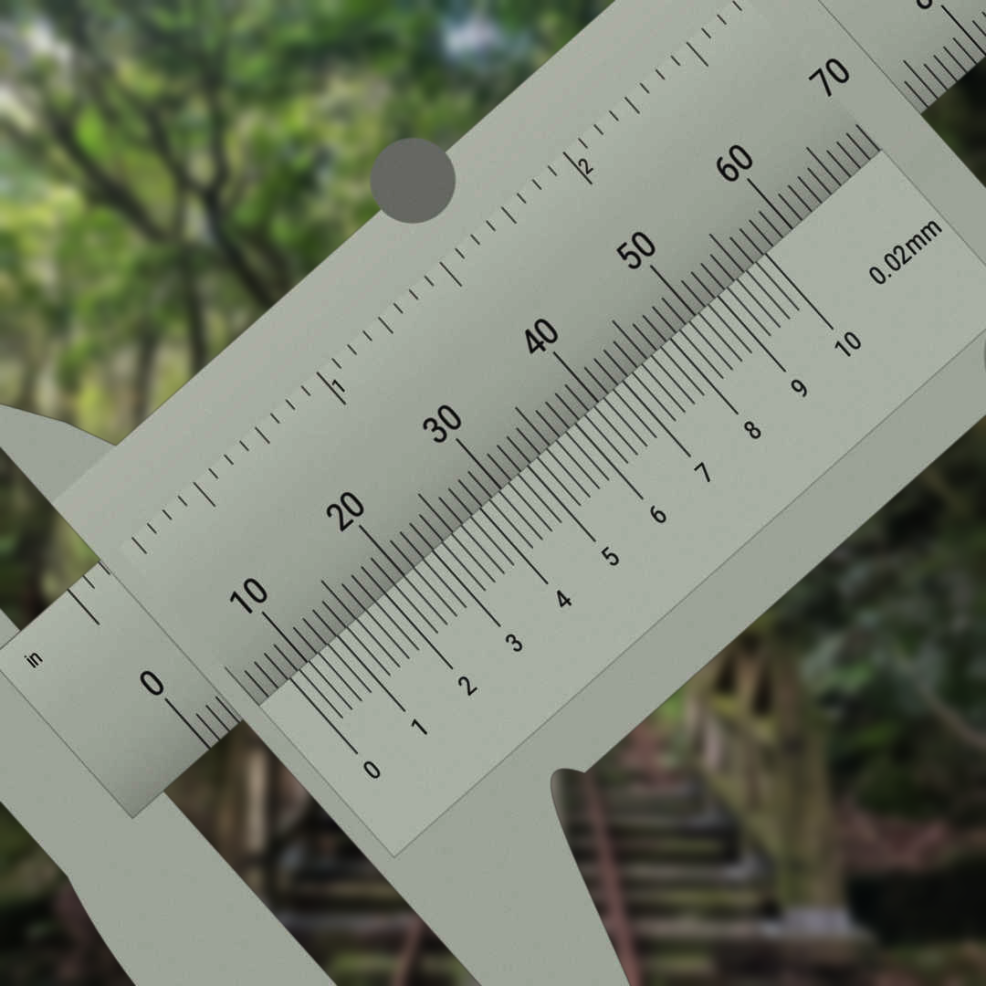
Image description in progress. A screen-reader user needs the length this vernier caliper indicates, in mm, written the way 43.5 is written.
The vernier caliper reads 8.2
